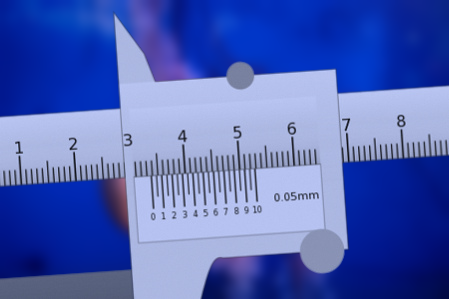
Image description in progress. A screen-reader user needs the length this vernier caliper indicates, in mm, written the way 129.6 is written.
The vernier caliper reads 33.8
